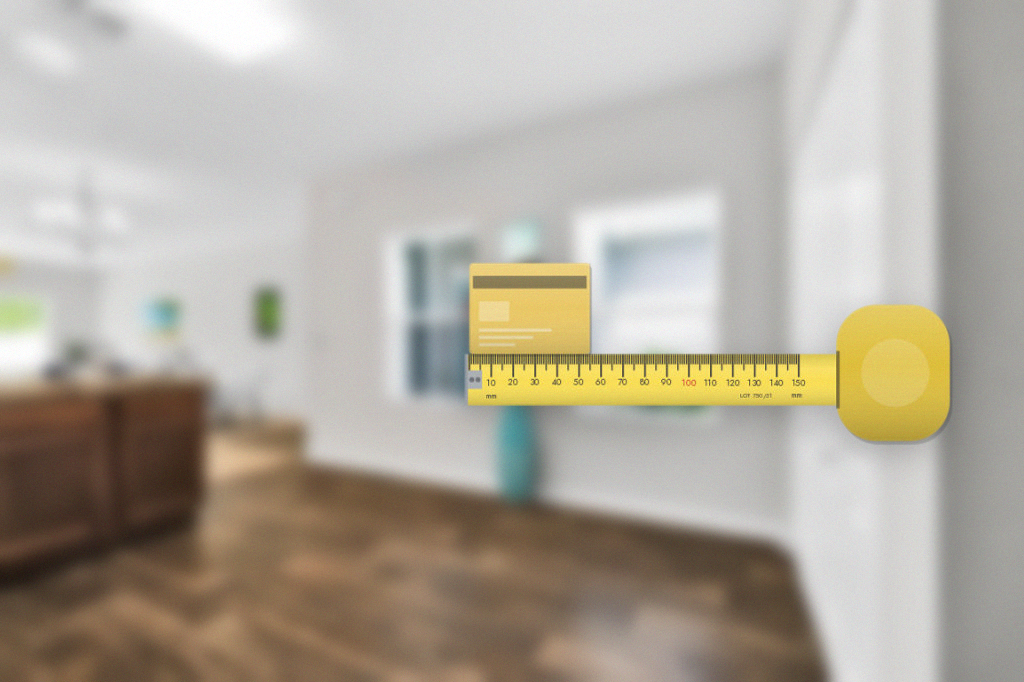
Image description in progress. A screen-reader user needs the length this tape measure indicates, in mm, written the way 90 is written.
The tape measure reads 55
